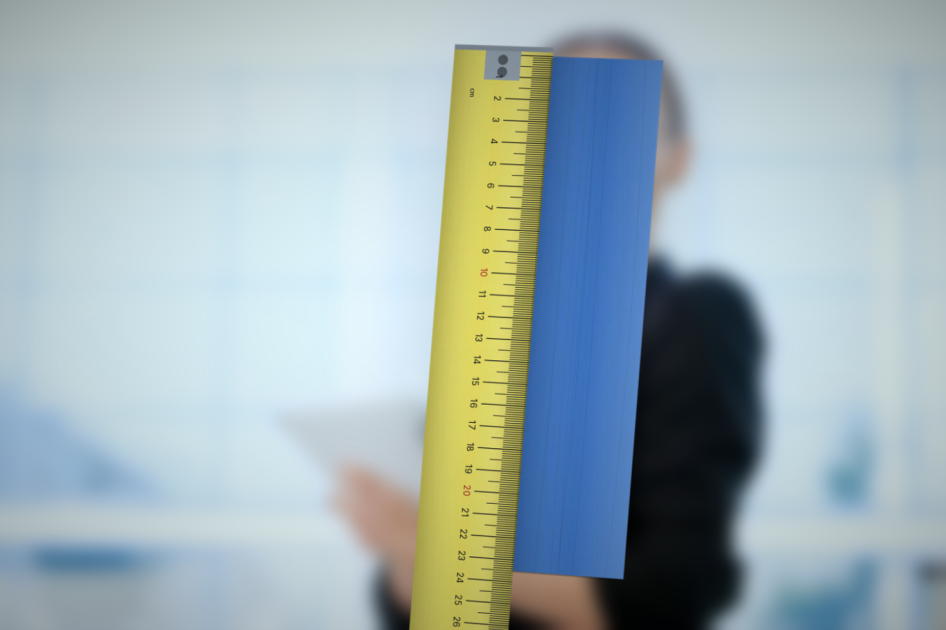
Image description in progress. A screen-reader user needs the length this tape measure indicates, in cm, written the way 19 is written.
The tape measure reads 23.5
